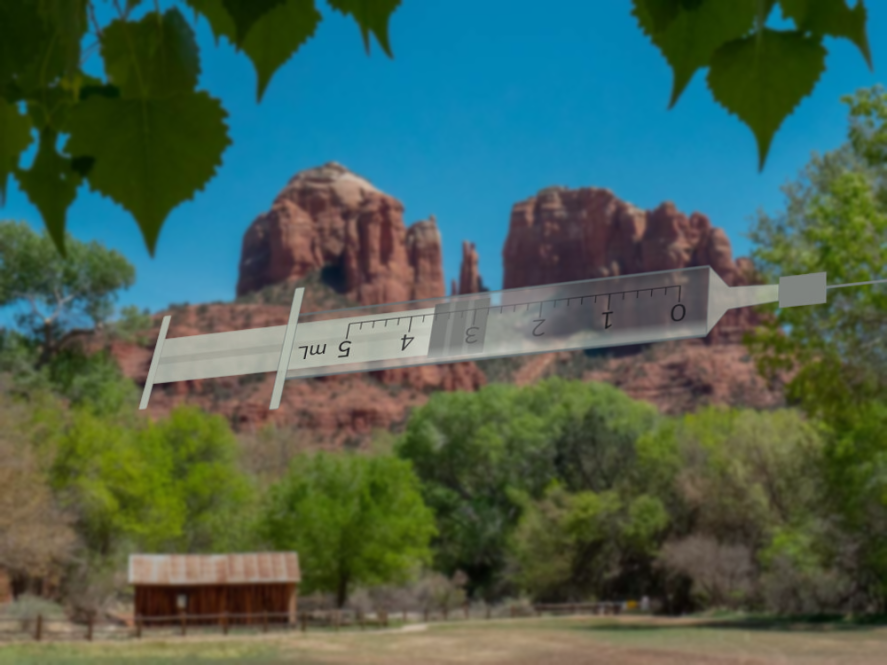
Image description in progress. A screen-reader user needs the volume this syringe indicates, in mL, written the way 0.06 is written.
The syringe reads 2.8
